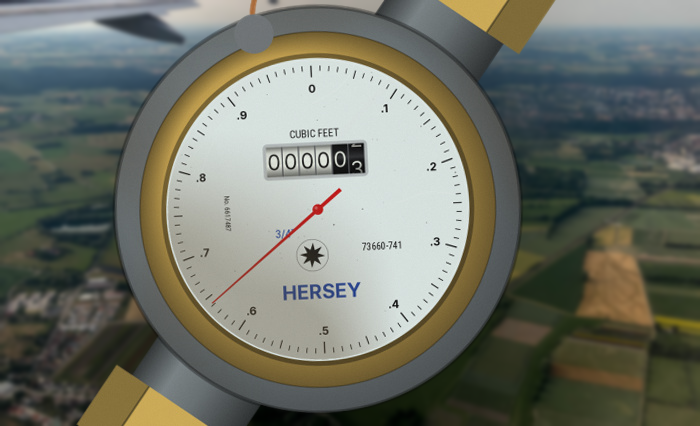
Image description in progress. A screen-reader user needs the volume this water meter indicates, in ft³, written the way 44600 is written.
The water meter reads 2.64
